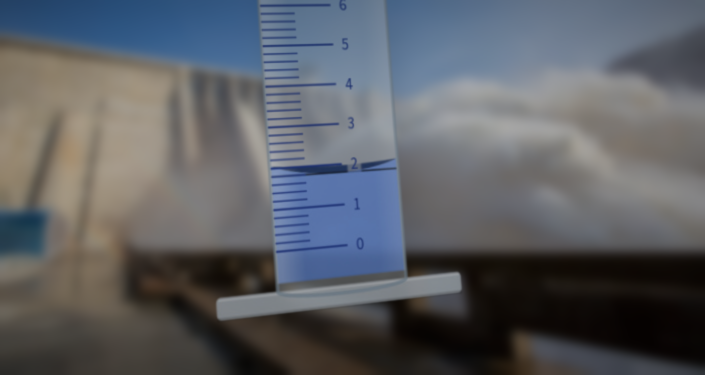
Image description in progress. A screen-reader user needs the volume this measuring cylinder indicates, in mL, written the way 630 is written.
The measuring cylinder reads 1.8
